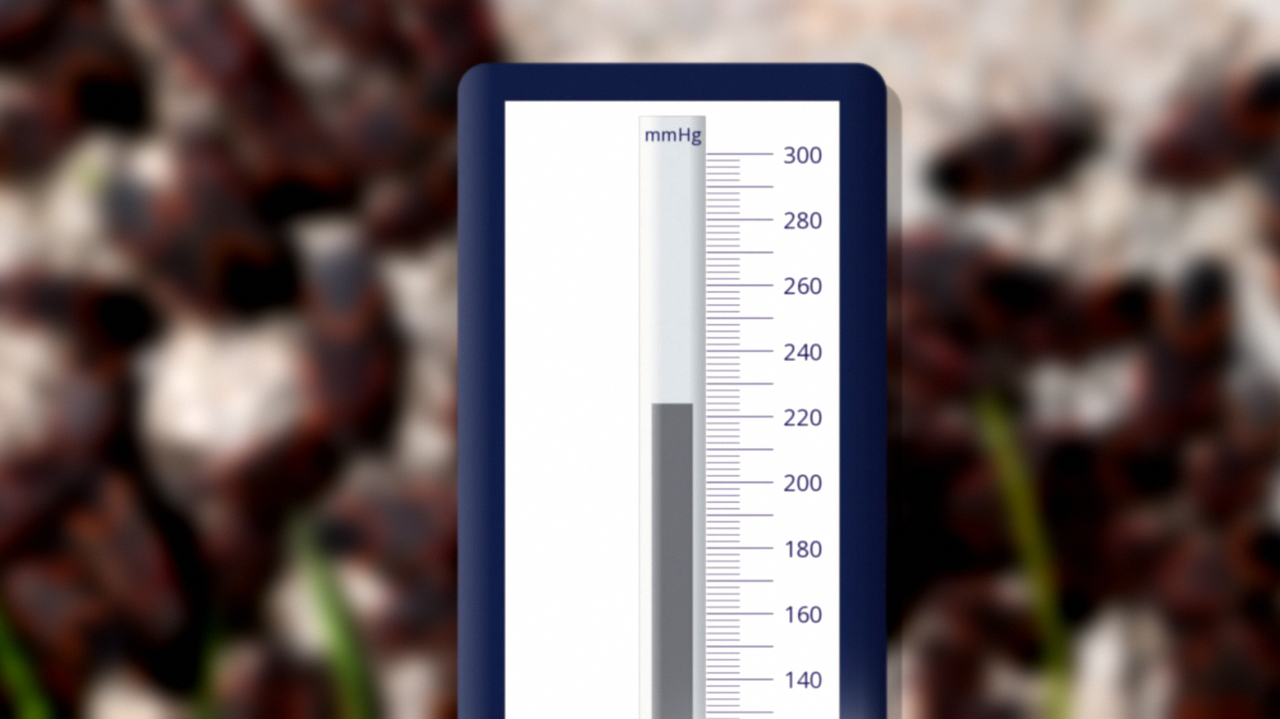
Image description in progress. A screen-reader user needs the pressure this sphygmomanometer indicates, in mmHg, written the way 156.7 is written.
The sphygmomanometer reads 224
